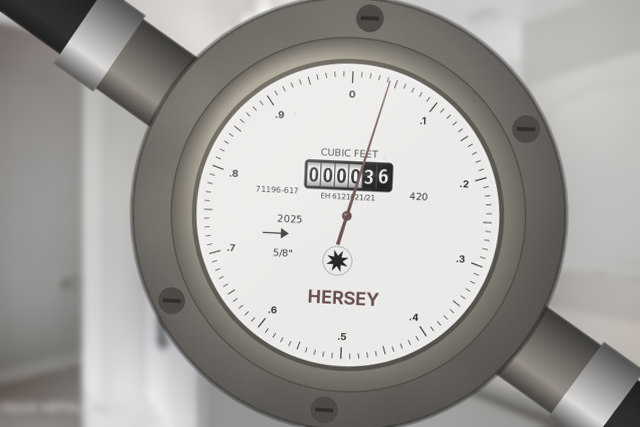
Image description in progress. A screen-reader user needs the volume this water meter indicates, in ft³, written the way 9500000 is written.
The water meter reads 36.04
